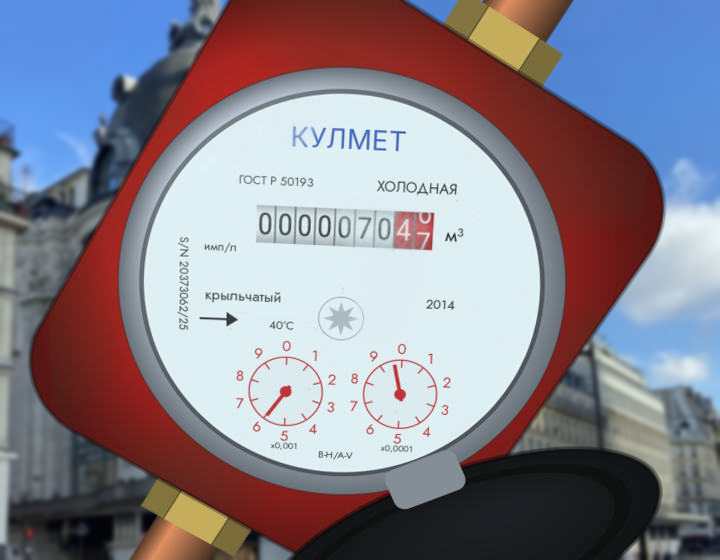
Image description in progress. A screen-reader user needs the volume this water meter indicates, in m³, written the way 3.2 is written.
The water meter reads 70.4659
